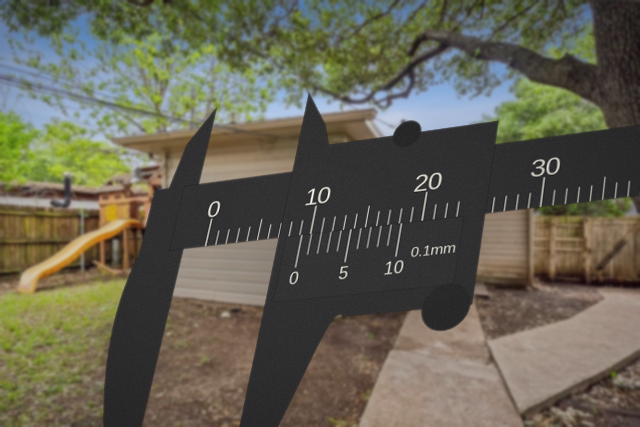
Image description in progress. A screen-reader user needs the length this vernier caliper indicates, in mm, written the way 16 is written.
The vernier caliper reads 9.2
